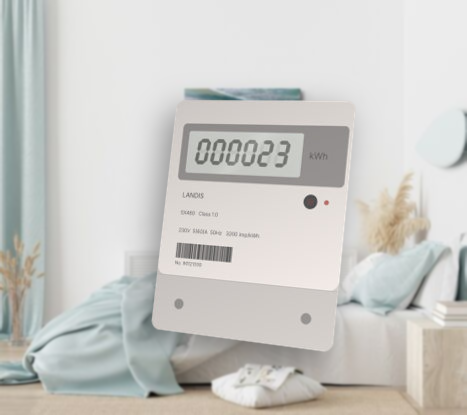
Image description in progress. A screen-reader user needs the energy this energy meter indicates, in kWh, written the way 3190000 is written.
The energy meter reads 23
